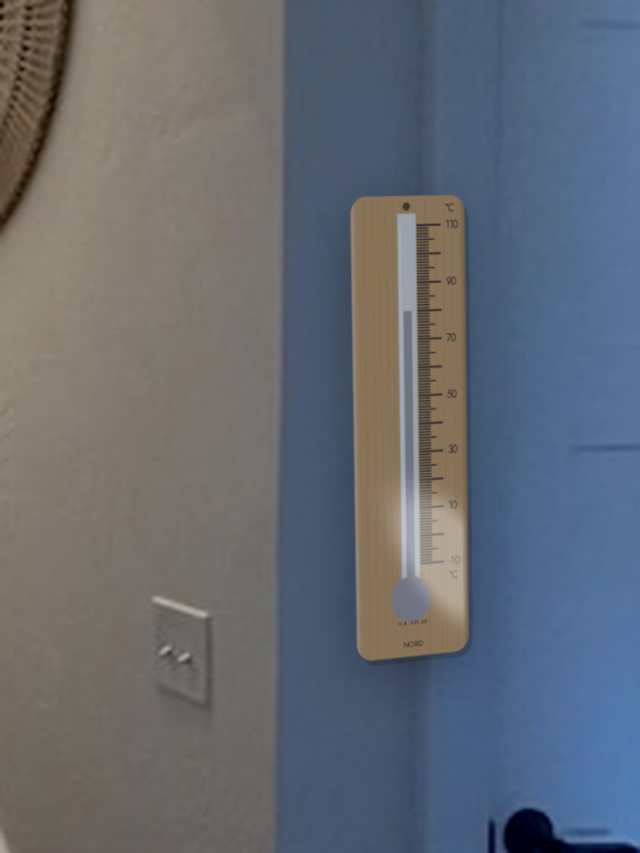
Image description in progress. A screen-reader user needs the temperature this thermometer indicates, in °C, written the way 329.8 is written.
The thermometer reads 80
